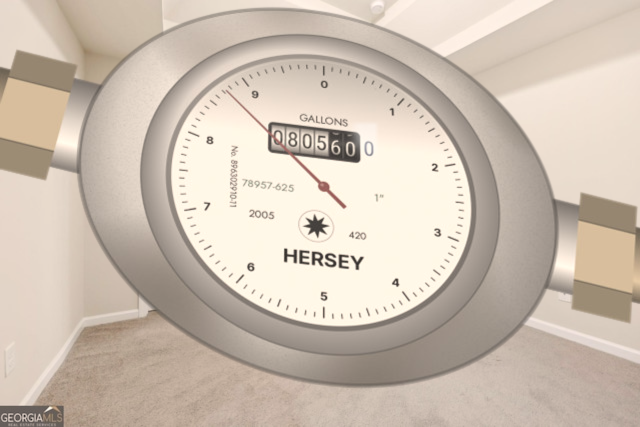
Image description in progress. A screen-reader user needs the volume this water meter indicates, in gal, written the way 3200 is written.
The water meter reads 805598.7
